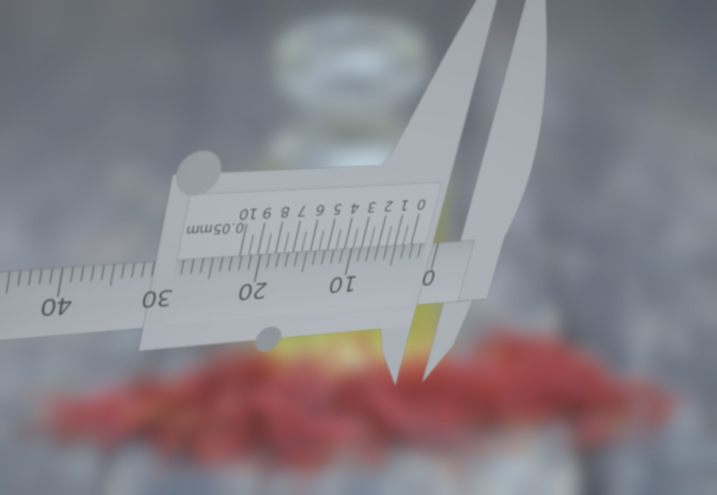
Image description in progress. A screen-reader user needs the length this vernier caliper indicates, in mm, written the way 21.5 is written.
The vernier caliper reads 3.2
